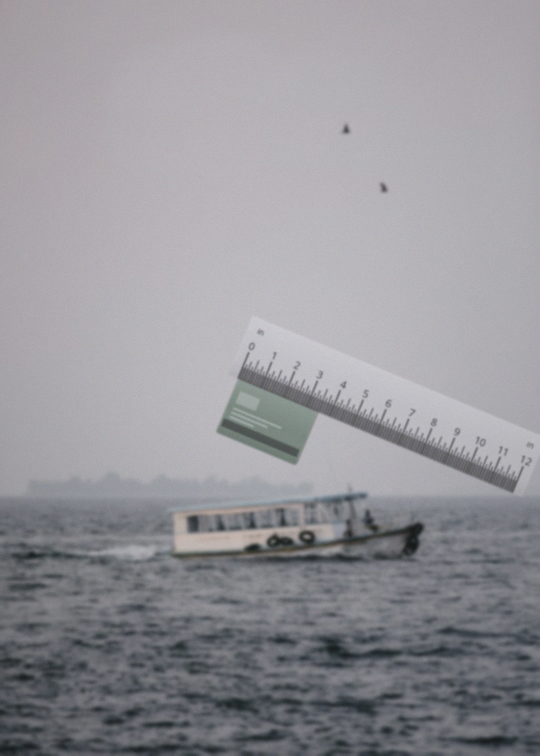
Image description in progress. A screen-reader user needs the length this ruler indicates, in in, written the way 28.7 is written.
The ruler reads 3.5
